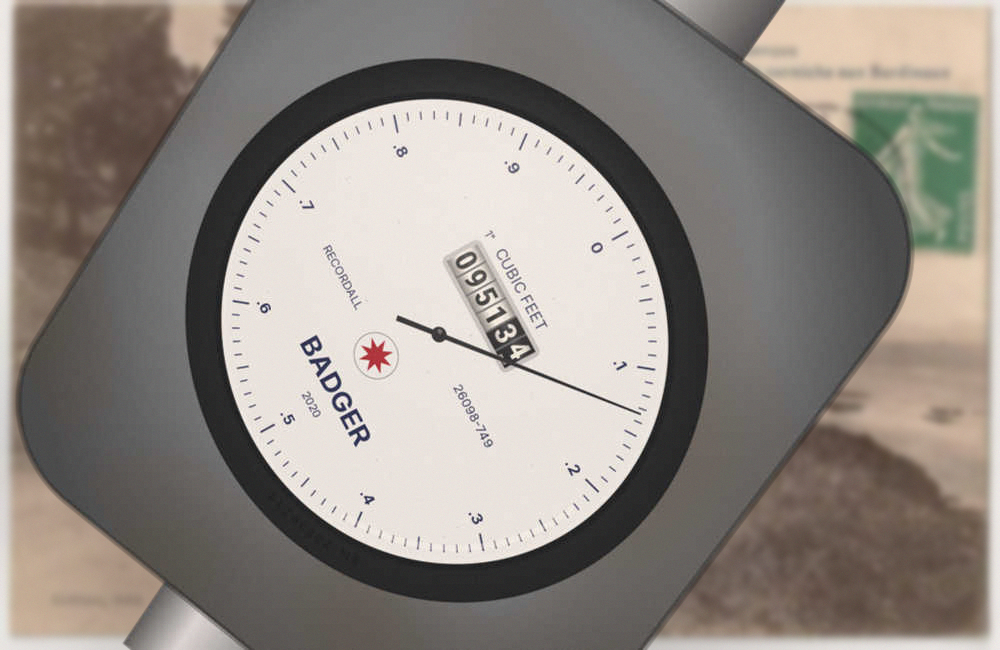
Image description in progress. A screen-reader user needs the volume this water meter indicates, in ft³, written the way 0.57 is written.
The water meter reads 95134.13
